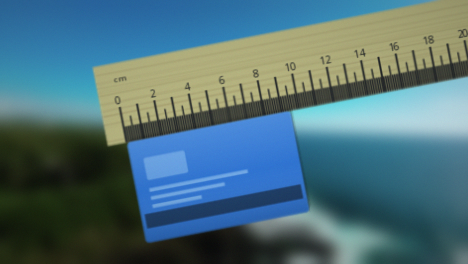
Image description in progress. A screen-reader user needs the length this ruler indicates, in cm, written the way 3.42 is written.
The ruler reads 9.5
